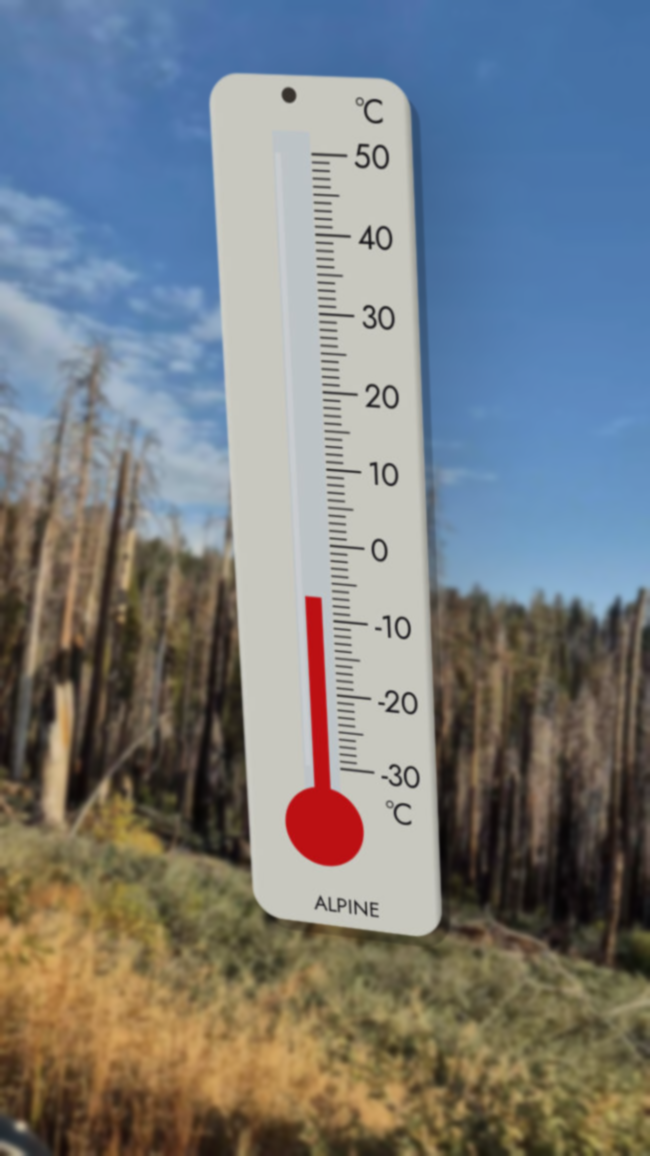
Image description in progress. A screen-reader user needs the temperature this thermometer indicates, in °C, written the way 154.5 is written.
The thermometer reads -7
